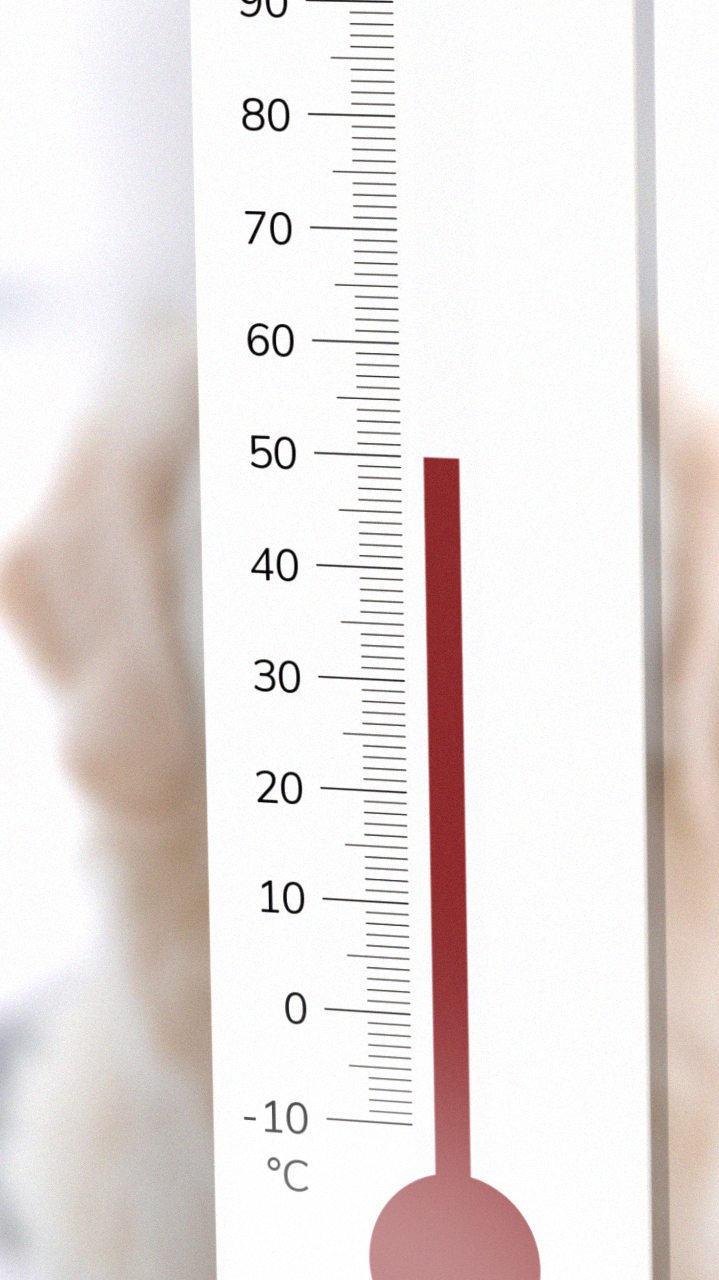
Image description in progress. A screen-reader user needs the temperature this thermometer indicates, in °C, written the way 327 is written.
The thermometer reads 50
